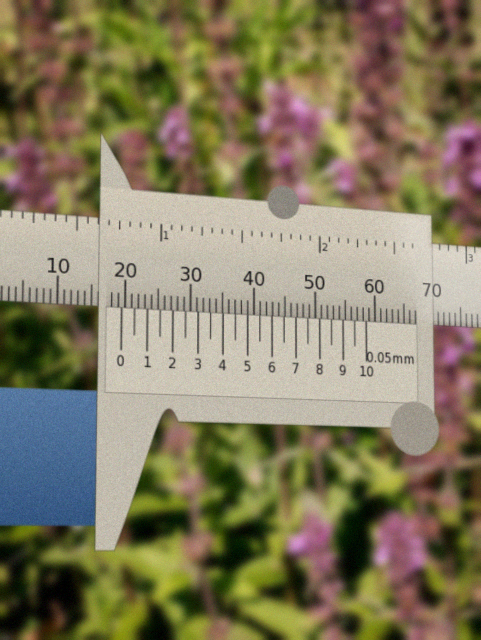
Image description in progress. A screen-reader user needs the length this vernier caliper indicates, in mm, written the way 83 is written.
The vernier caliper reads 19.5
